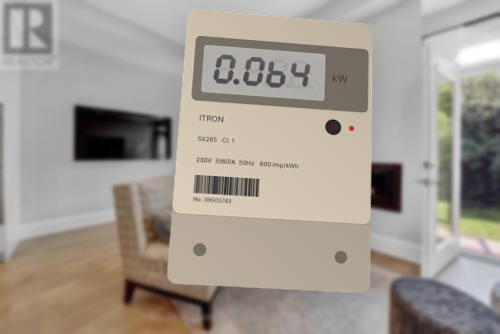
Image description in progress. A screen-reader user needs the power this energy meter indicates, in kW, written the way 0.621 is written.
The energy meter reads 0.064
